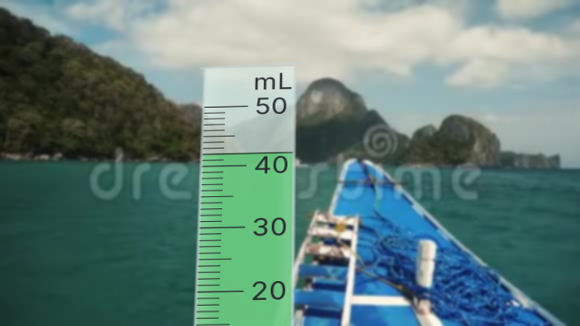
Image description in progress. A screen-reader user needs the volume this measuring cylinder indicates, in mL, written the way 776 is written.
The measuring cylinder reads 42
